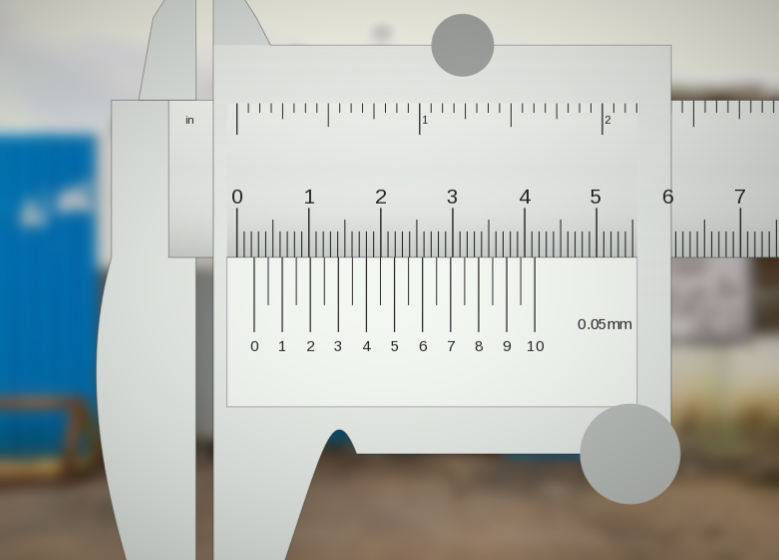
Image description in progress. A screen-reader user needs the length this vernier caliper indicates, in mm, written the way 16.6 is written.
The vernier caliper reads 2.4
